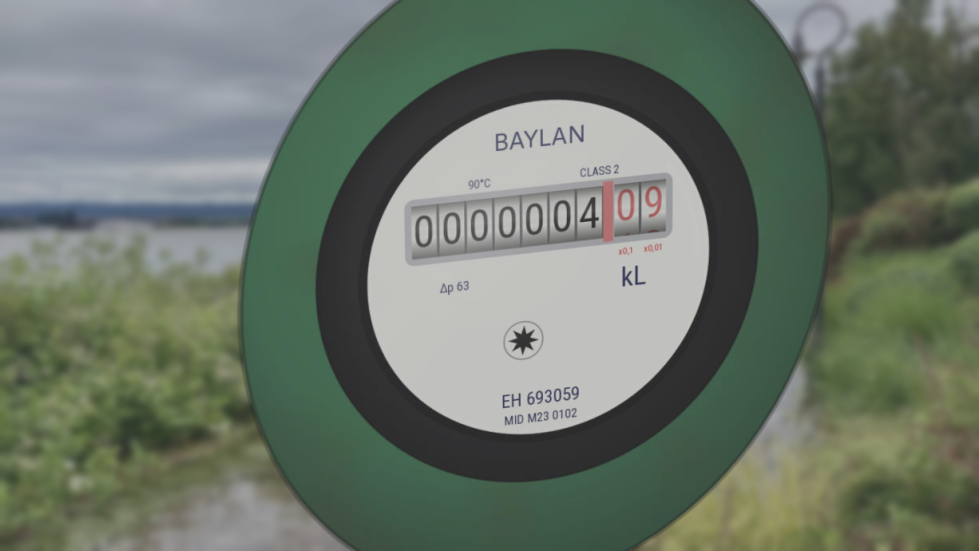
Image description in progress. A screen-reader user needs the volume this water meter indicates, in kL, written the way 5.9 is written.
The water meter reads 4.09
